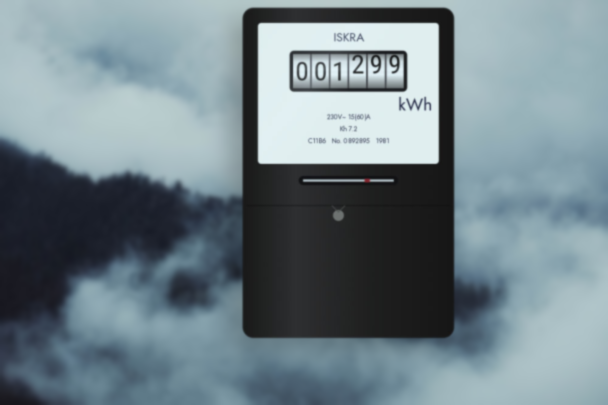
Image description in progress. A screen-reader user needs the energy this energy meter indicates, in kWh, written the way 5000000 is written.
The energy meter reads 1299
